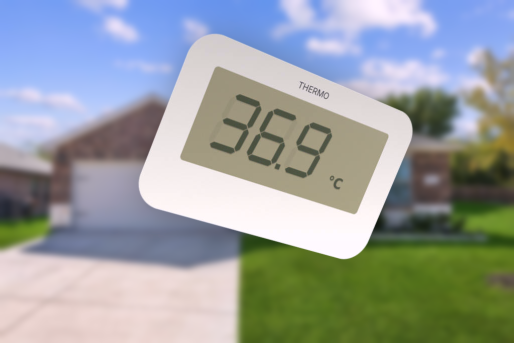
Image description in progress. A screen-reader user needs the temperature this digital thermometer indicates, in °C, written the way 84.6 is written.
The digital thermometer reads 36.9
